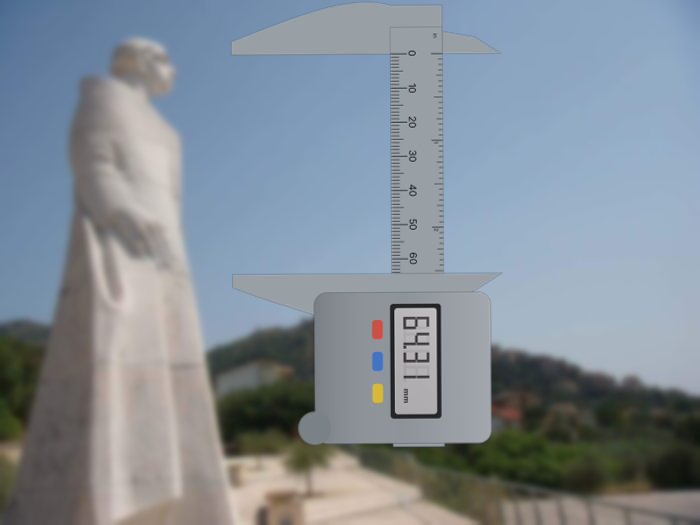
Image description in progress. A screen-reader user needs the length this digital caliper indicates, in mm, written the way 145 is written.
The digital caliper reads 64.31
